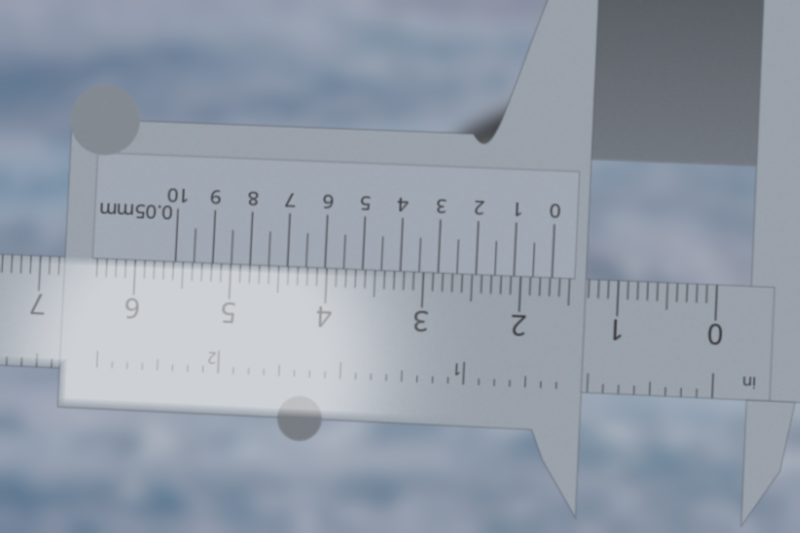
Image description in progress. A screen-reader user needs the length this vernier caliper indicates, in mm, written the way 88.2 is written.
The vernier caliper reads 16.8
